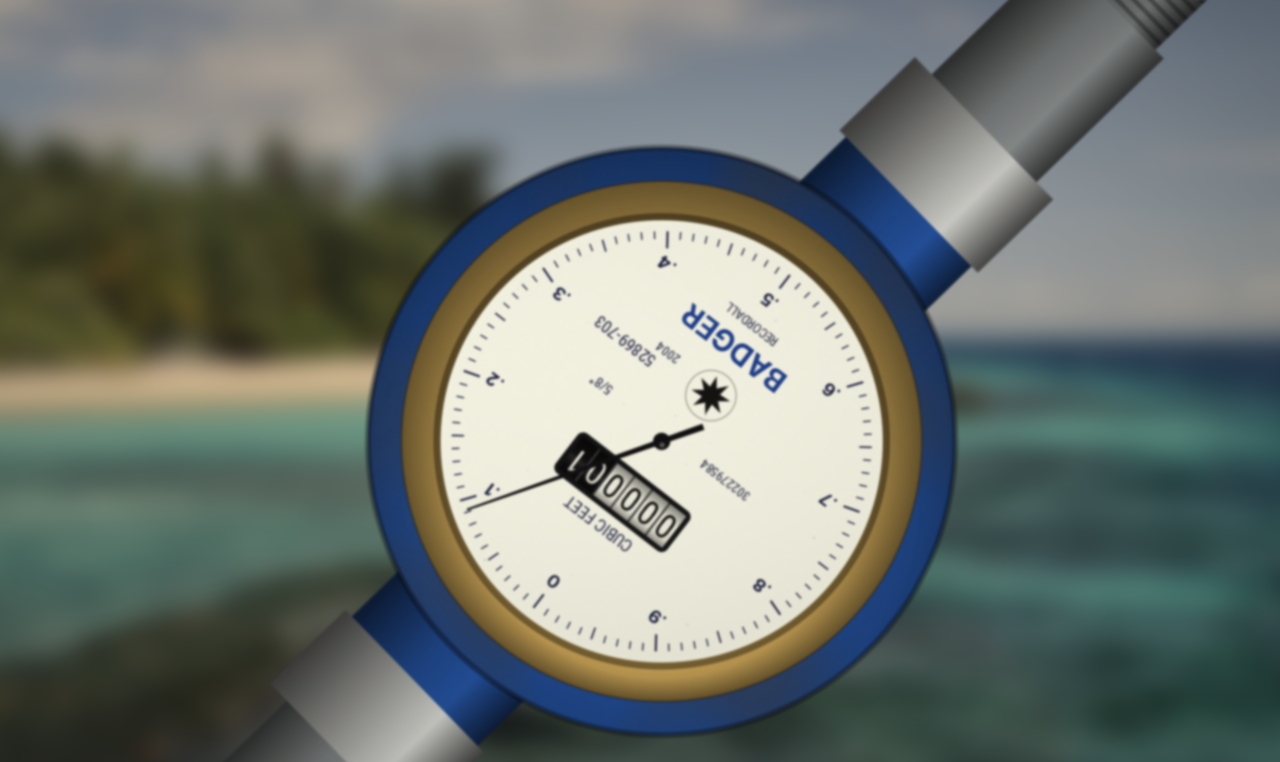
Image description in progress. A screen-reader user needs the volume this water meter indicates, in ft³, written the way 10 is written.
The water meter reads 1.09
